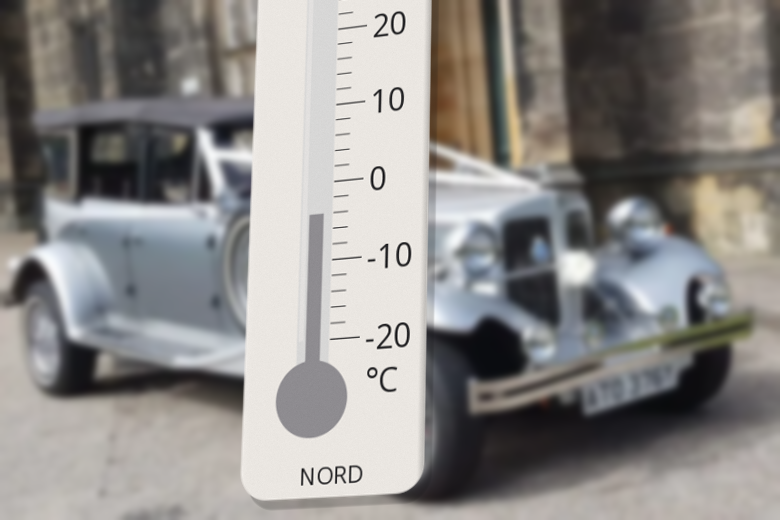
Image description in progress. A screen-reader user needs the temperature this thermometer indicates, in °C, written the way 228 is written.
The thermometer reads -4
